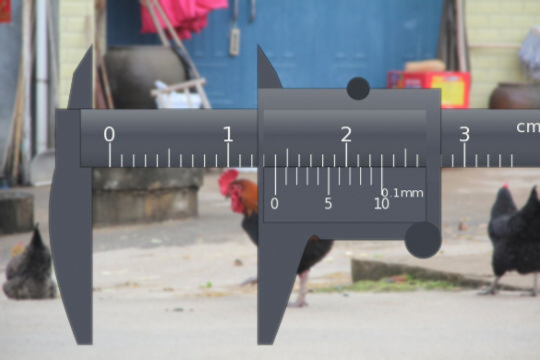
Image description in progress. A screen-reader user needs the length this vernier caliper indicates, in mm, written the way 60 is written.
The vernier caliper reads 14.0
